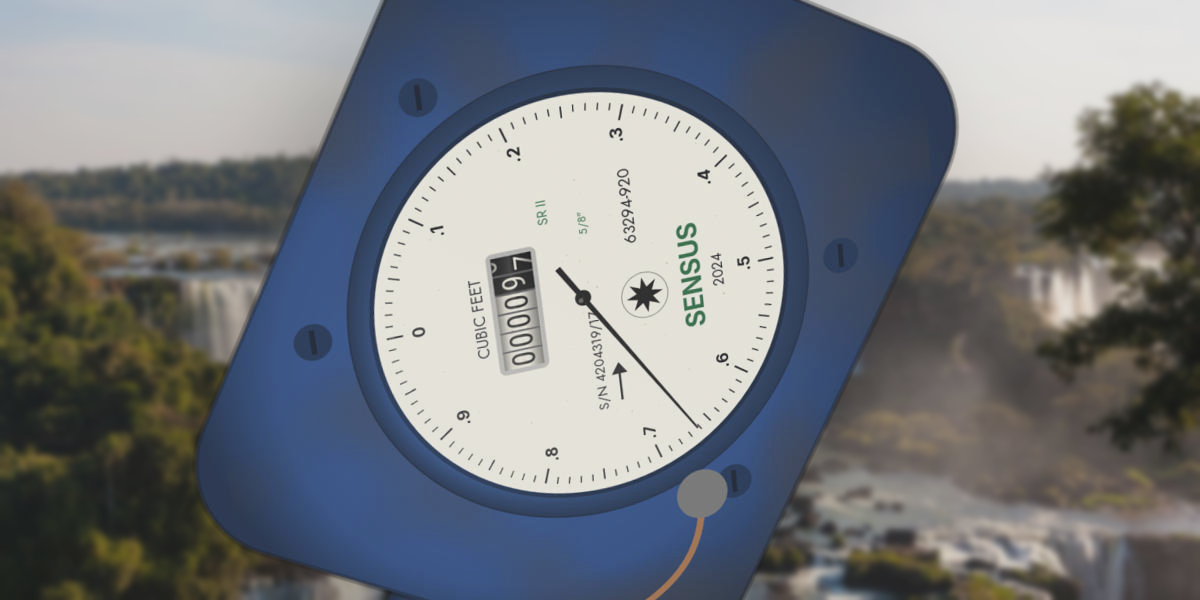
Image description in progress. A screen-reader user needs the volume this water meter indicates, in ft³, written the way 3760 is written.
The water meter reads 96.66
